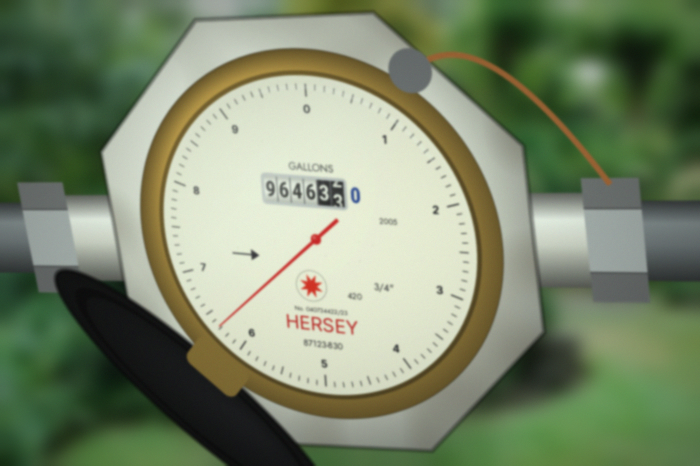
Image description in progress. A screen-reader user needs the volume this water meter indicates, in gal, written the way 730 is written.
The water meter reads 9646326.3
